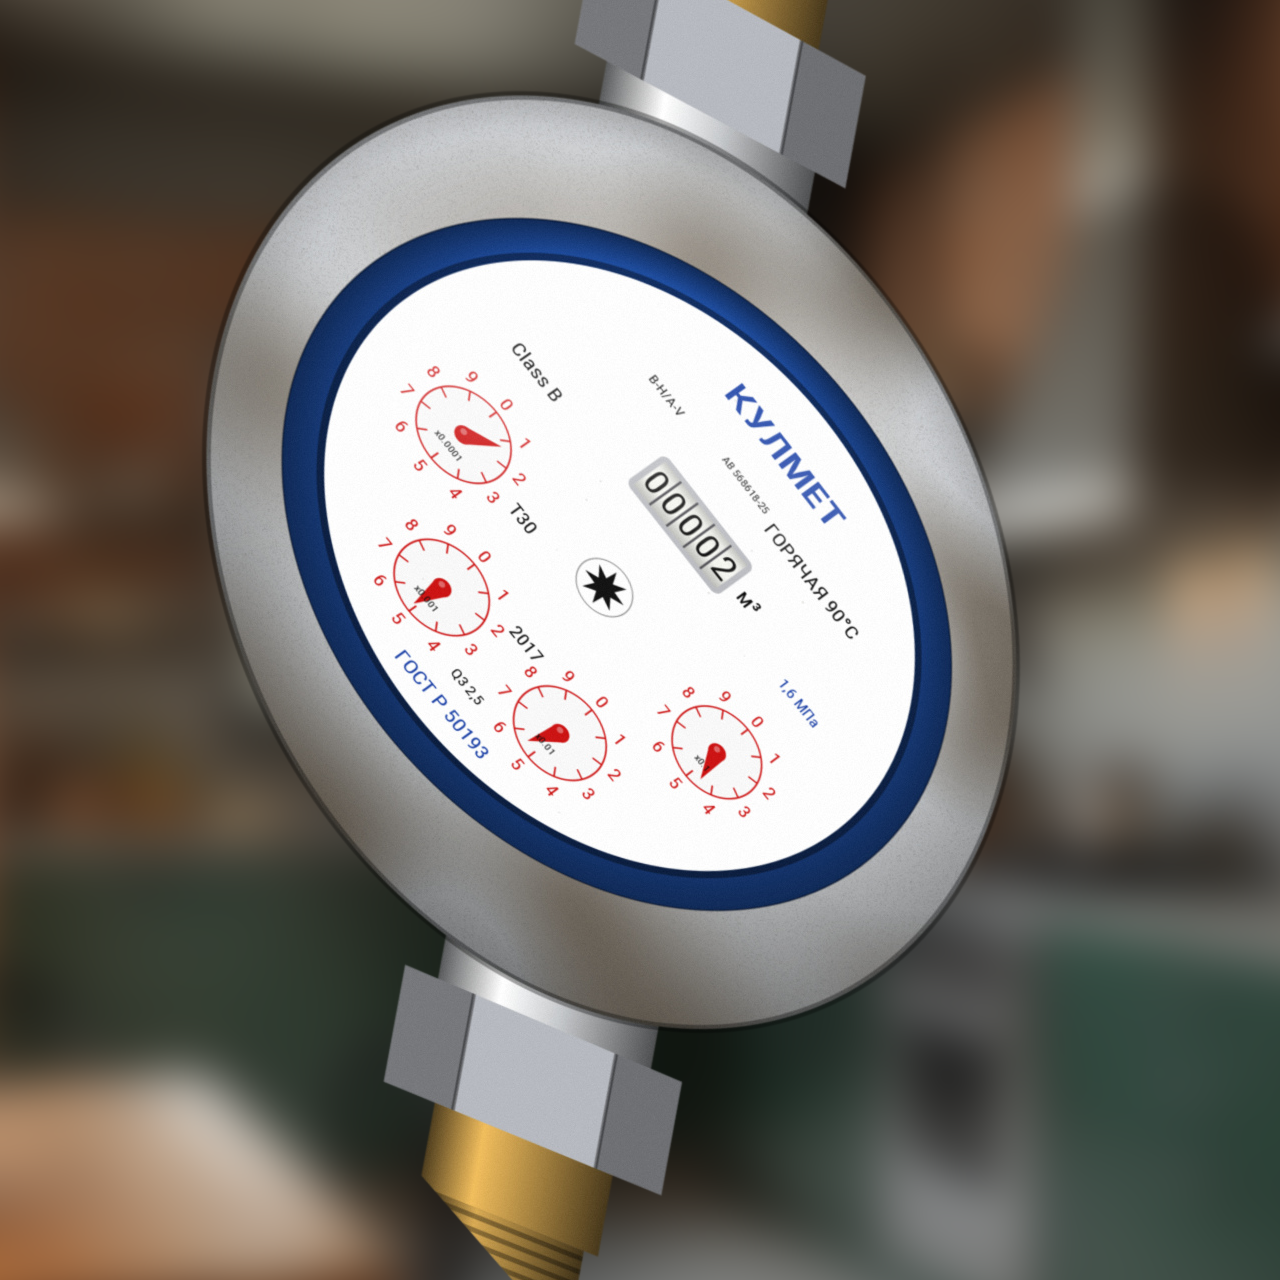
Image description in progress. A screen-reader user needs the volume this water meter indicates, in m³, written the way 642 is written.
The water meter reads 2.4551
